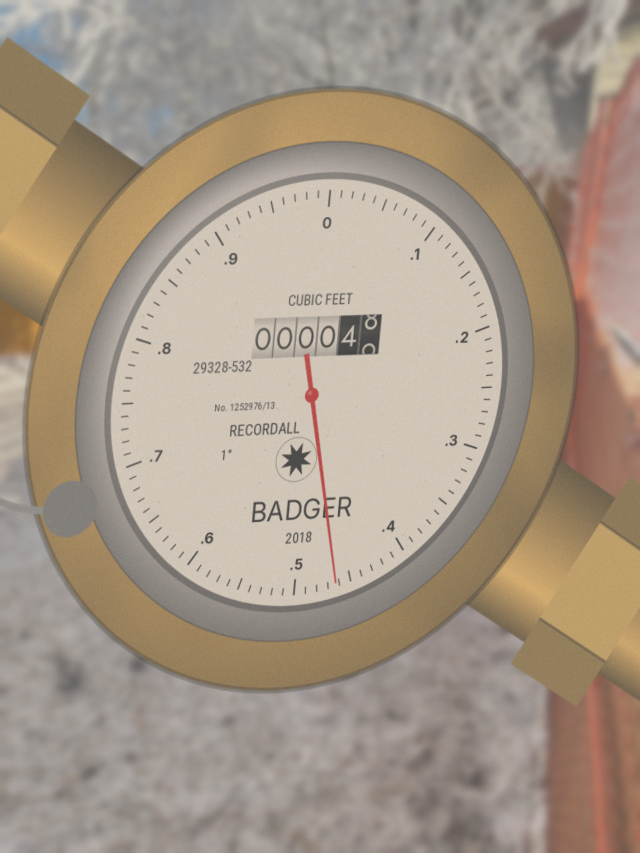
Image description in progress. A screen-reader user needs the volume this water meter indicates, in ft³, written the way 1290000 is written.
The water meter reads 48.46
